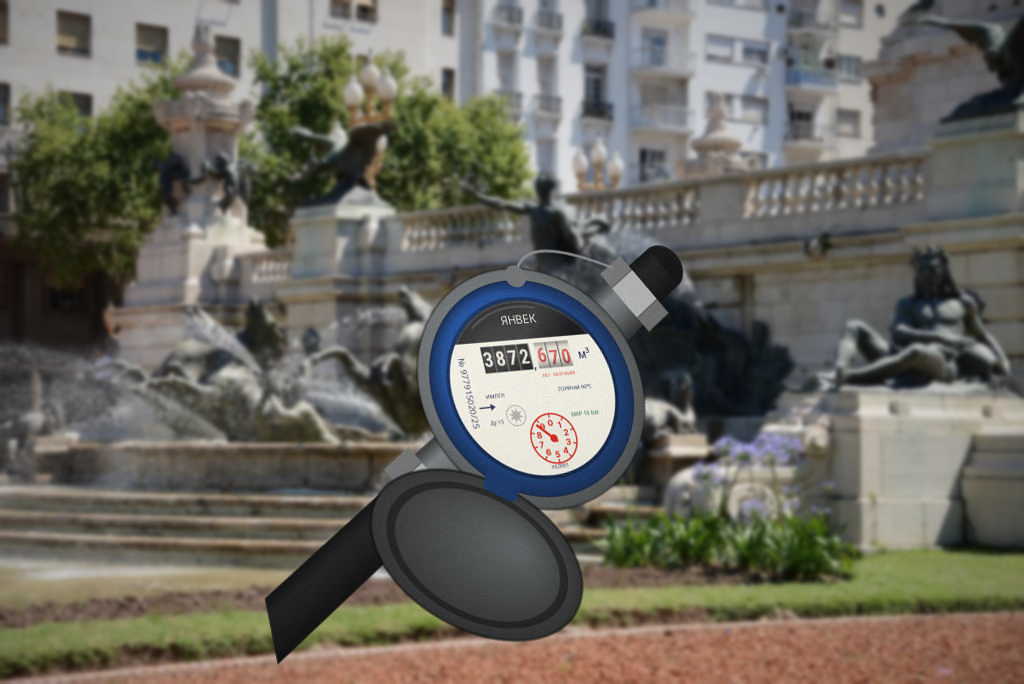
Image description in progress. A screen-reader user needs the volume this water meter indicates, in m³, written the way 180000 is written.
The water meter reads 3872.6698
